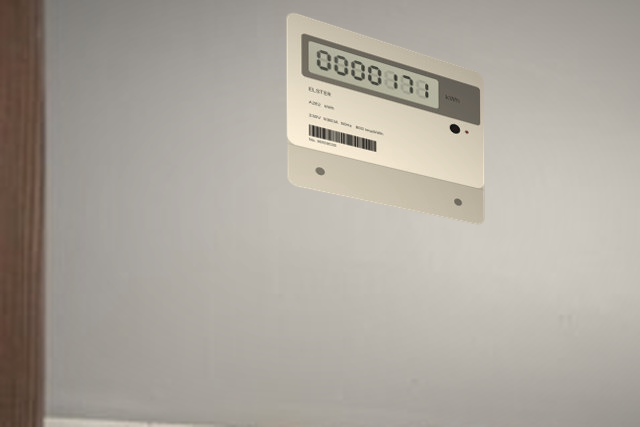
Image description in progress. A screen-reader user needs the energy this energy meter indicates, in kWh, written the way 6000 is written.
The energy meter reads 171
